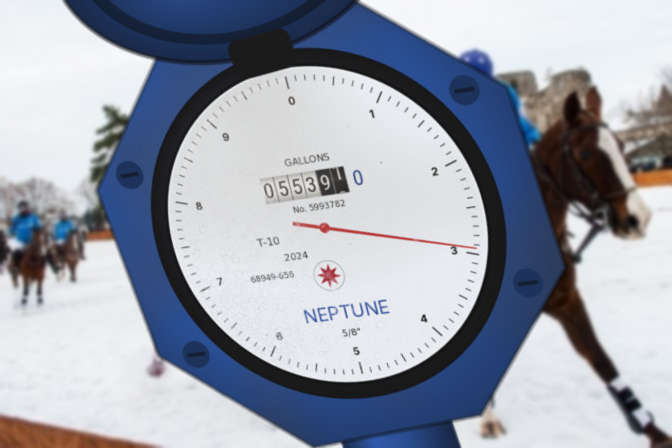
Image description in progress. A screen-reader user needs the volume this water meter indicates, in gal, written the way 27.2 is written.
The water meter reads 553912.9
